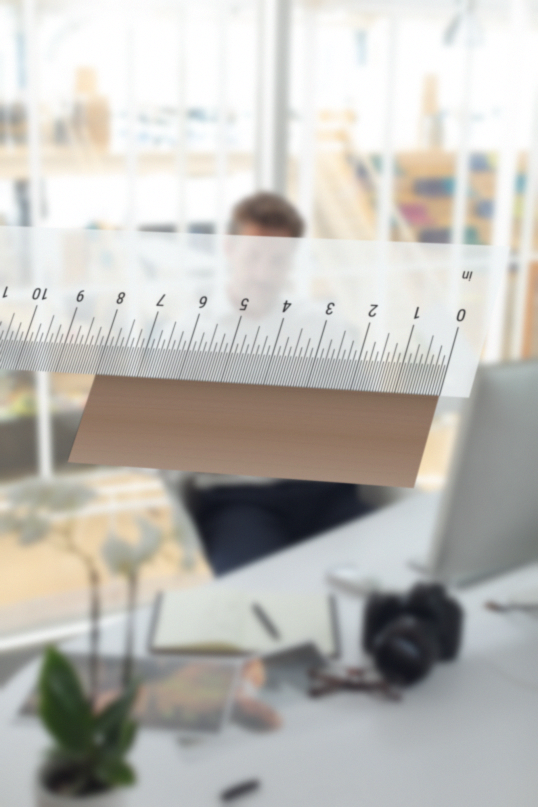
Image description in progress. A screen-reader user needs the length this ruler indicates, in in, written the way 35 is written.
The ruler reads 8
